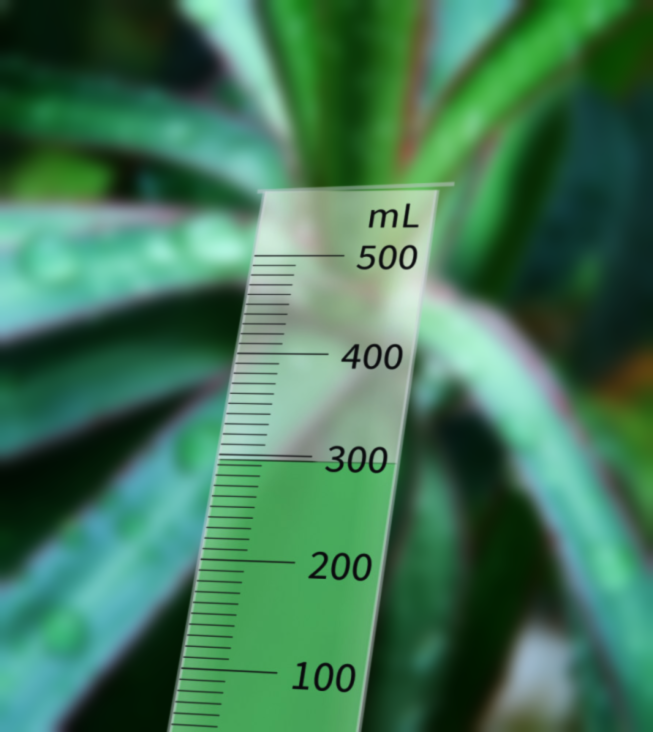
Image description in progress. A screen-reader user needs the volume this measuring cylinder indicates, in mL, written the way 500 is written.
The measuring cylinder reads 295
